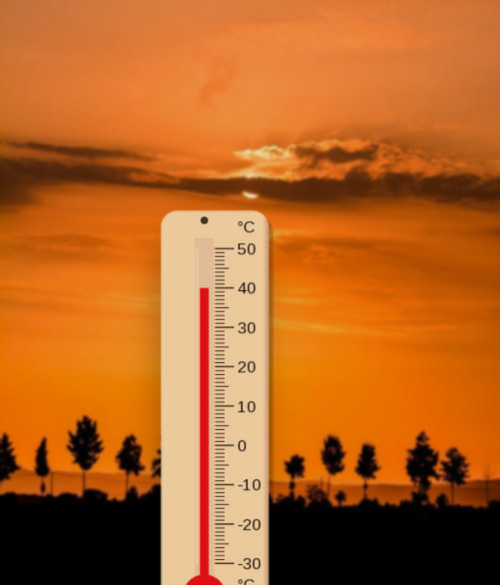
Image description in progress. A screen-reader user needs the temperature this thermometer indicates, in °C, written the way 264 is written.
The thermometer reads 40
